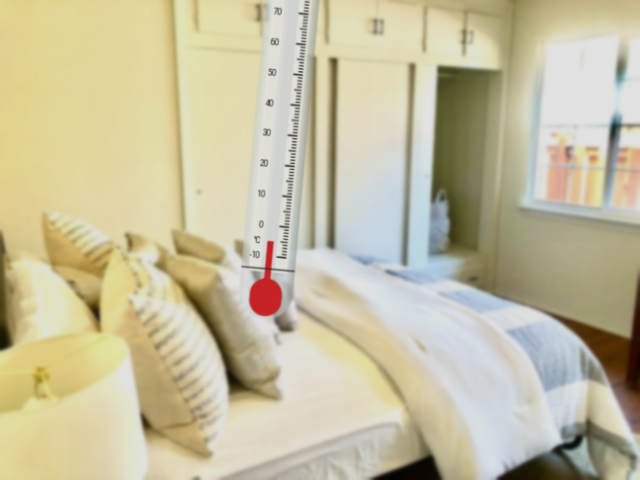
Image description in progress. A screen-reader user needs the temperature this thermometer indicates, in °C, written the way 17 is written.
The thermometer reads -5
